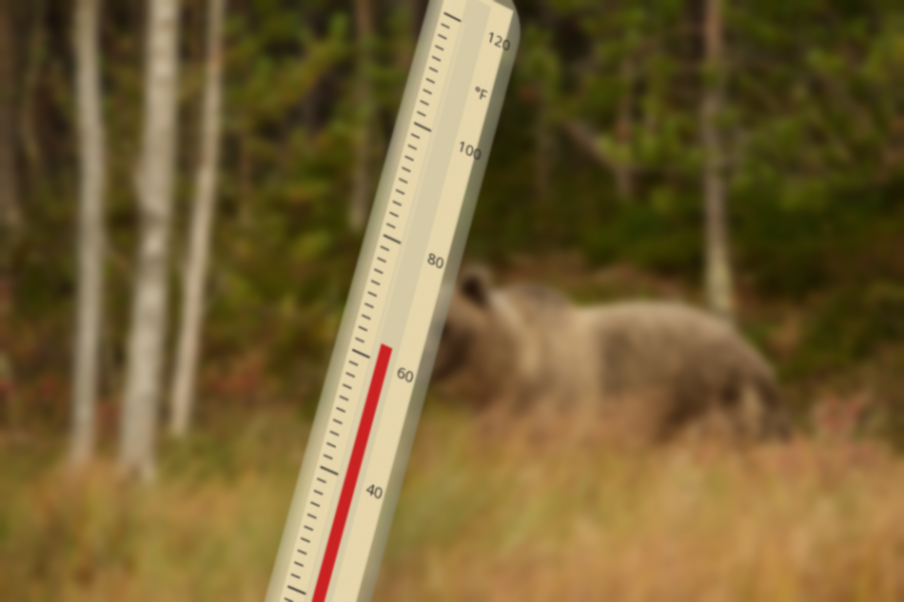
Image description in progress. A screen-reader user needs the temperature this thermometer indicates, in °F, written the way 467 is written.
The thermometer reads 63
